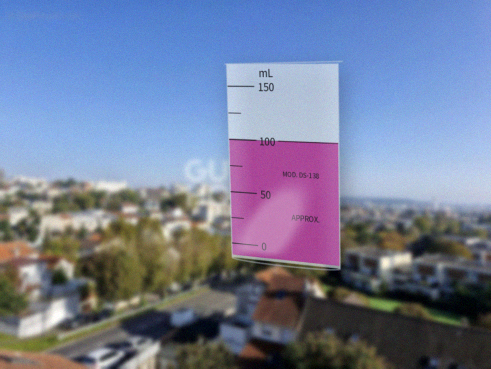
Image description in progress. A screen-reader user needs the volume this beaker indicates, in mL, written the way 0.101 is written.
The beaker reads 100
